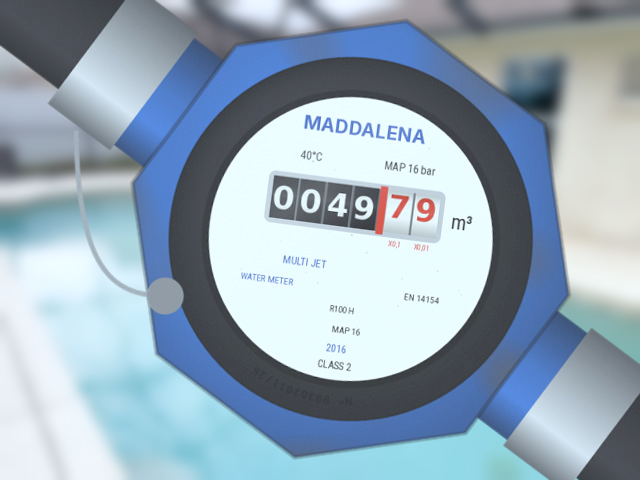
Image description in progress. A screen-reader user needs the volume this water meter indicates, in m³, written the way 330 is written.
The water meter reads 49.79
